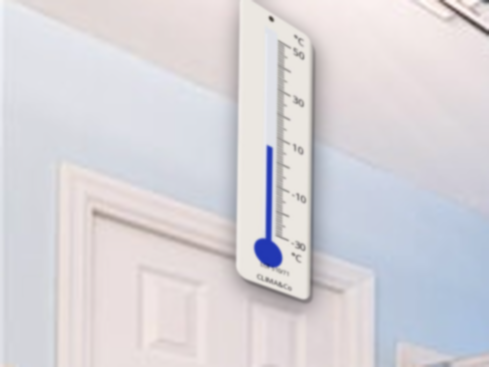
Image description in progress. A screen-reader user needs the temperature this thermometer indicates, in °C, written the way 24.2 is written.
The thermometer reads 5
